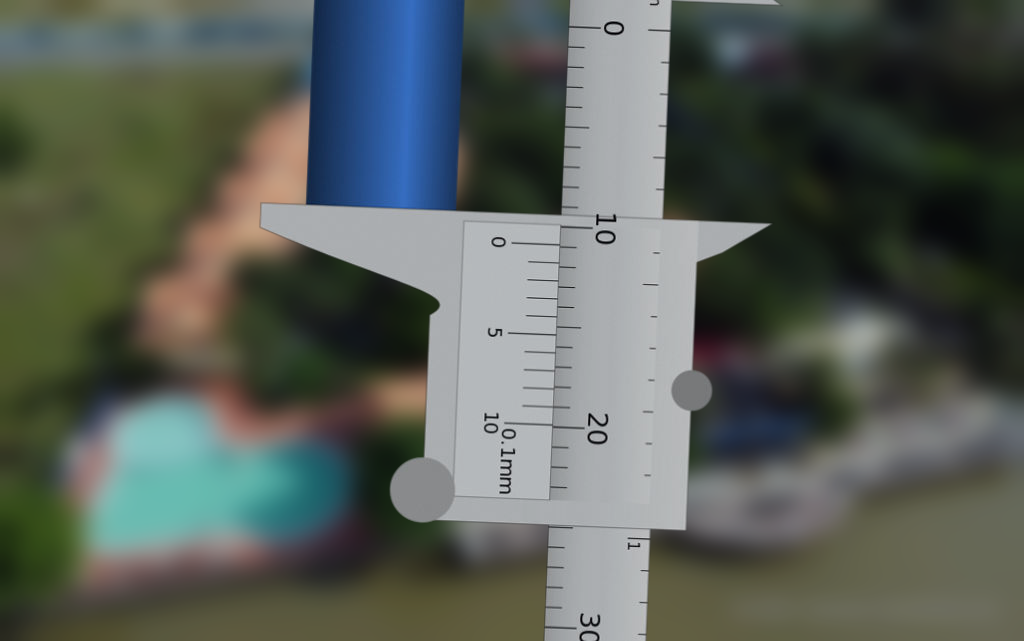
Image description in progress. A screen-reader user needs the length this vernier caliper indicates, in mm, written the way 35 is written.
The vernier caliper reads 10.9
